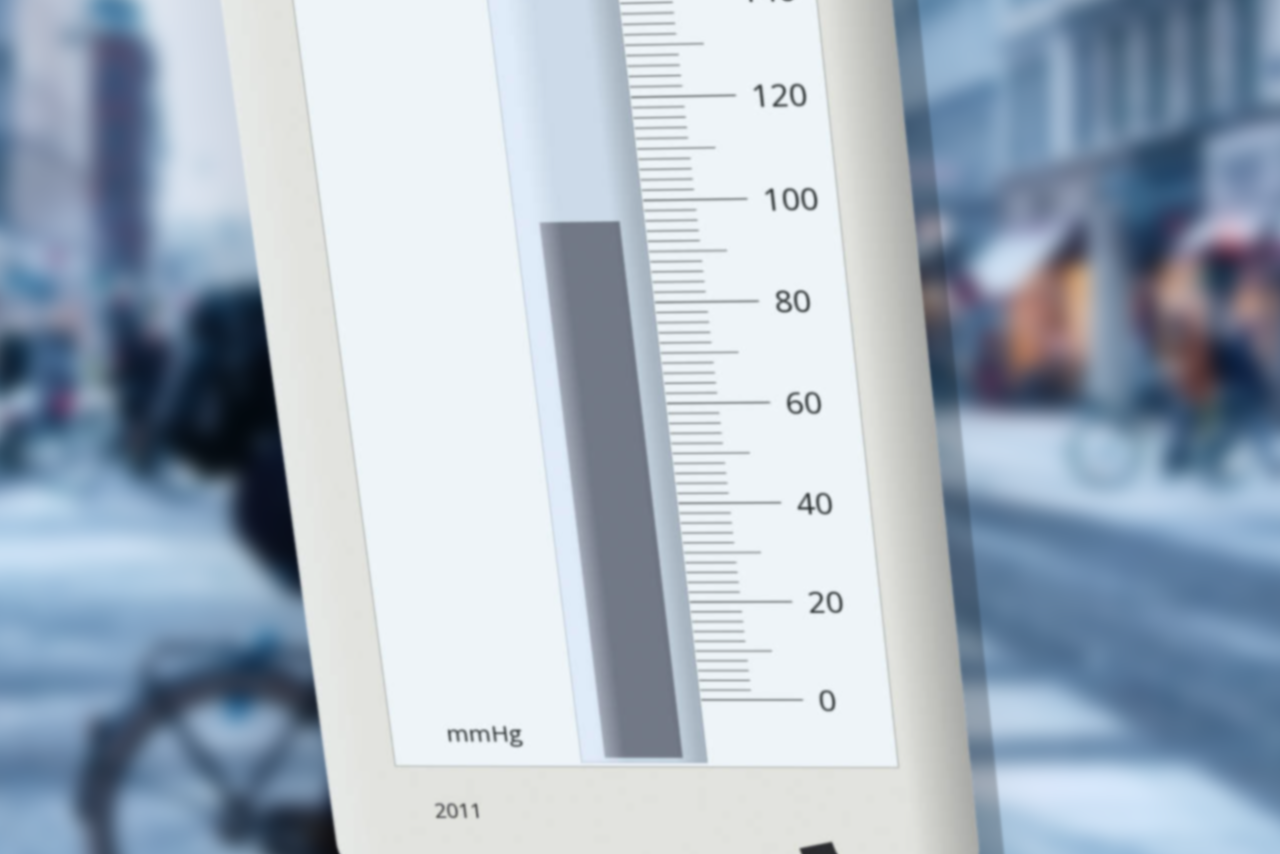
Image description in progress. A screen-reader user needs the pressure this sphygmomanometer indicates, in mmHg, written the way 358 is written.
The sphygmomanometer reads 96
